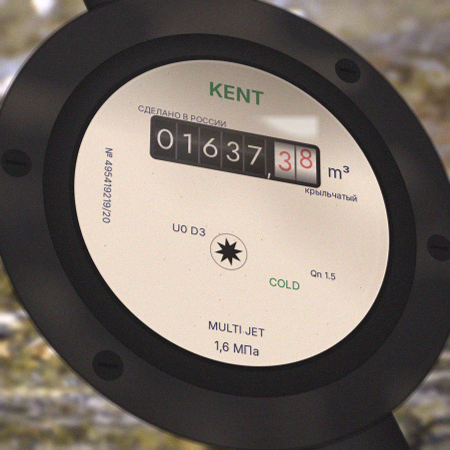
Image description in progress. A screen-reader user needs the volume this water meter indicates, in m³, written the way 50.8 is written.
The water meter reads 1637.38
